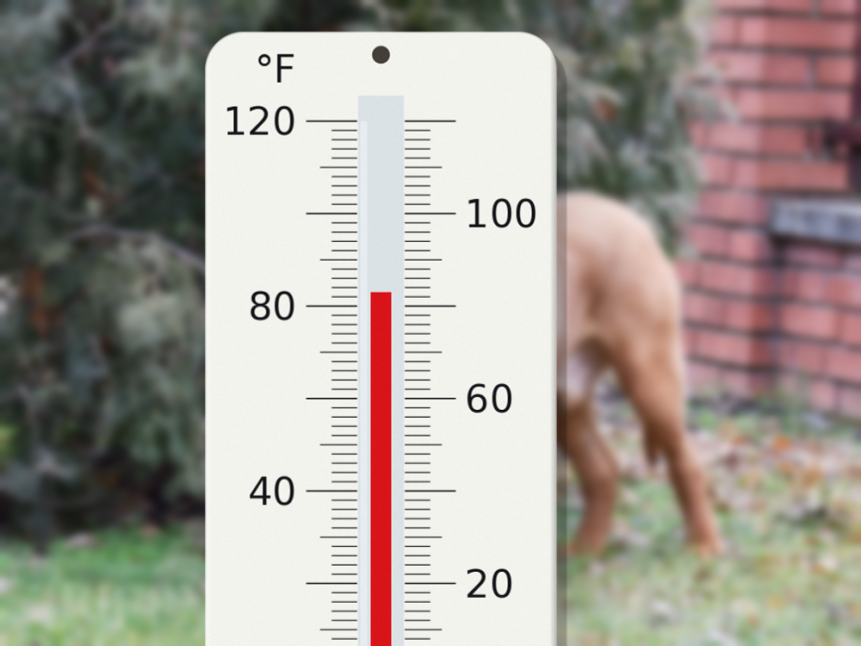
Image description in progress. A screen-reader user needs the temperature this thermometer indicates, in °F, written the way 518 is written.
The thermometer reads 83
